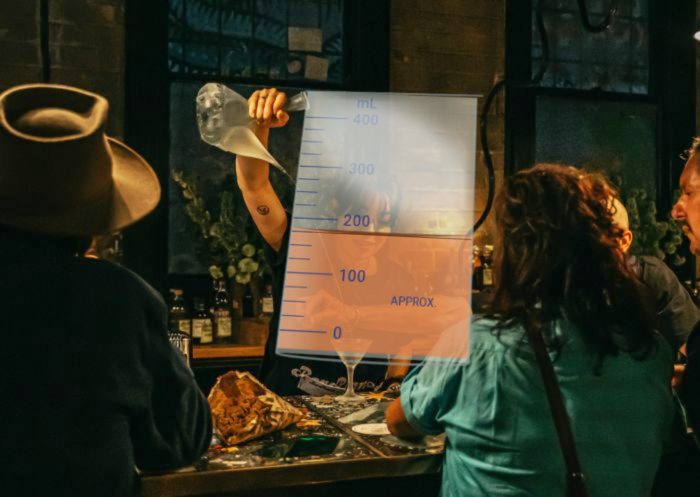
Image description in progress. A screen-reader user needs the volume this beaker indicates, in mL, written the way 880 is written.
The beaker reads 175
